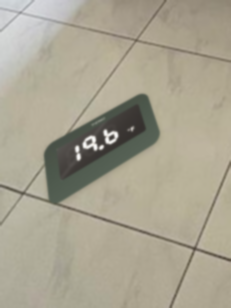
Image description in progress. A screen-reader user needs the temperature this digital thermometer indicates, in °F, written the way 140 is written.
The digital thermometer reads 19.6
